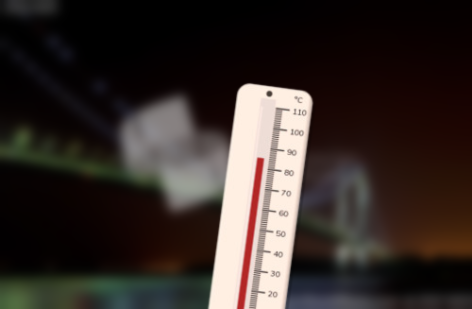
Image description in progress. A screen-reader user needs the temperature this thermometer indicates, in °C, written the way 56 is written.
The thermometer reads 85
